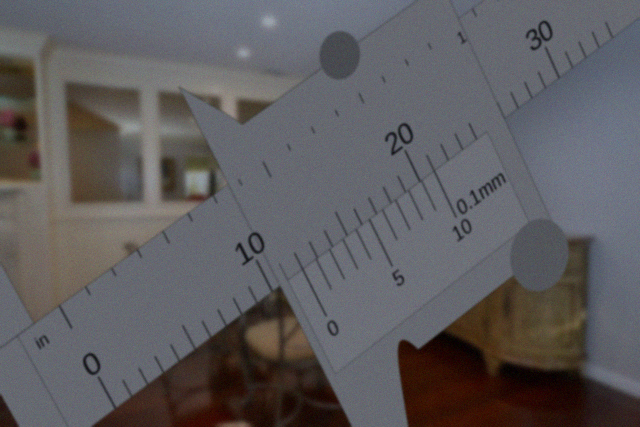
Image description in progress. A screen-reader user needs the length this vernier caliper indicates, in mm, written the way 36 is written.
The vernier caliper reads 12.0
